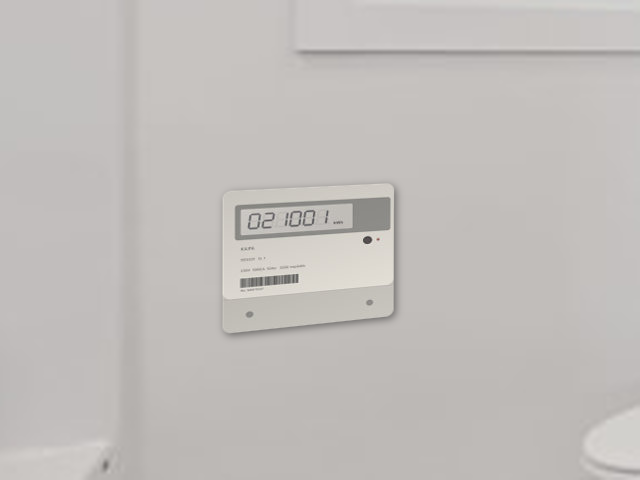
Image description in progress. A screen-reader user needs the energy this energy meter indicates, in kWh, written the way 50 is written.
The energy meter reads 21001
